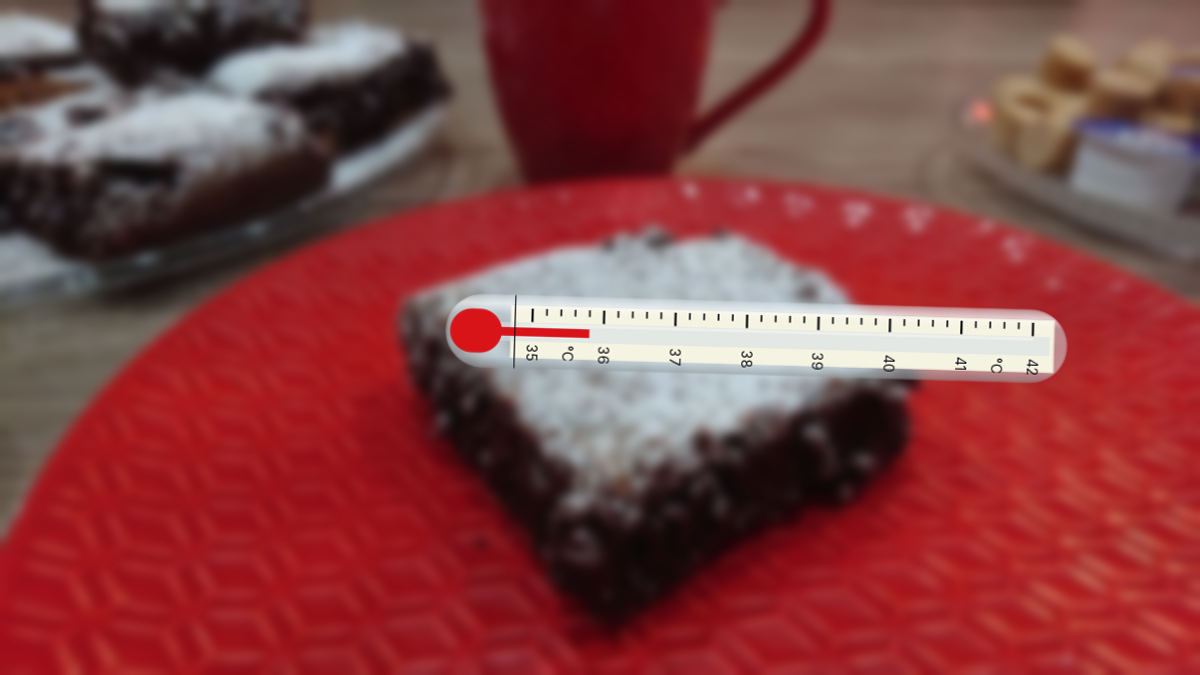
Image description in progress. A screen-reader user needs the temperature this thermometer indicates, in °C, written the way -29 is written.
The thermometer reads 35.8
